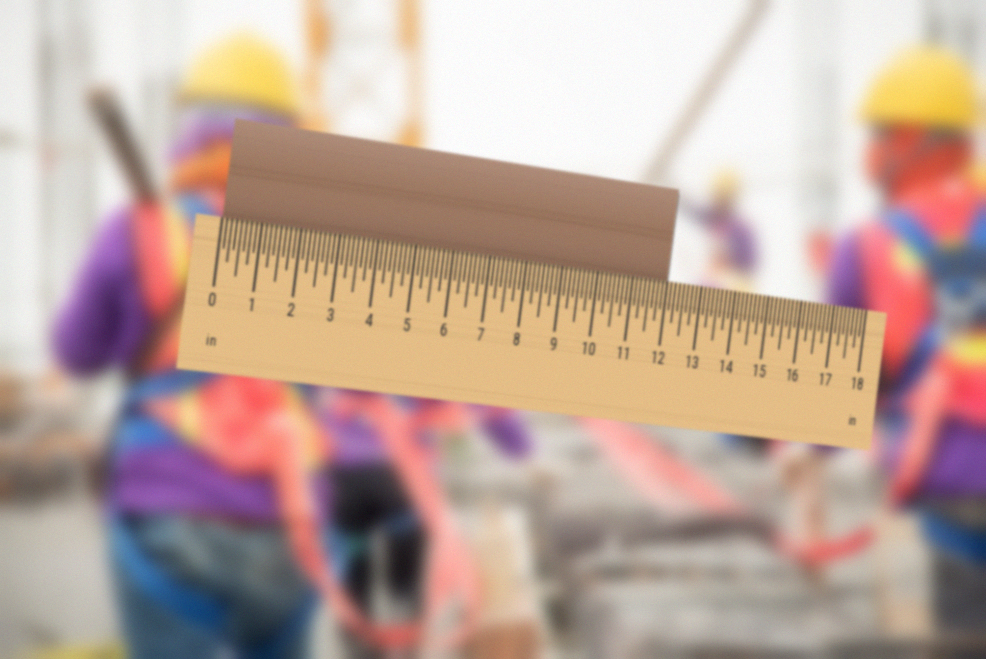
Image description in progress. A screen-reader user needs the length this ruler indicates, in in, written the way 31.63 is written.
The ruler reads 12
